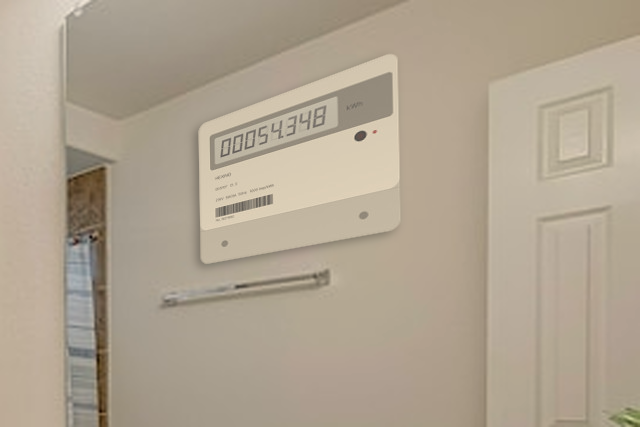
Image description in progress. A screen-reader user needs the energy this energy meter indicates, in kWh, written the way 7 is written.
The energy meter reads 54.348
